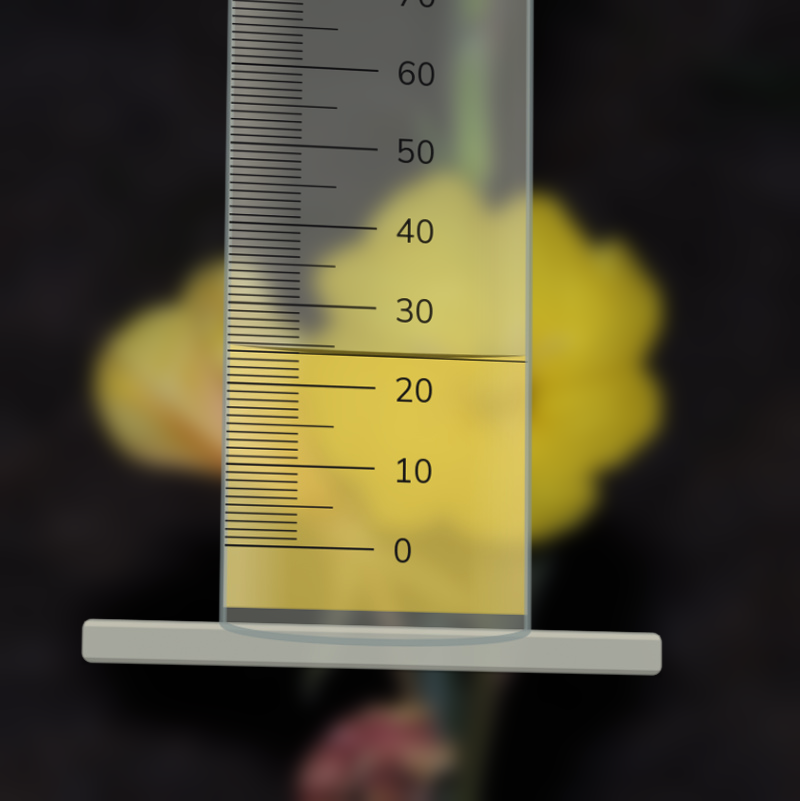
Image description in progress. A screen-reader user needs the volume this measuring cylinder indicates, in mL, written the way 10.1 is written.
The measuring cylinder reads 24
